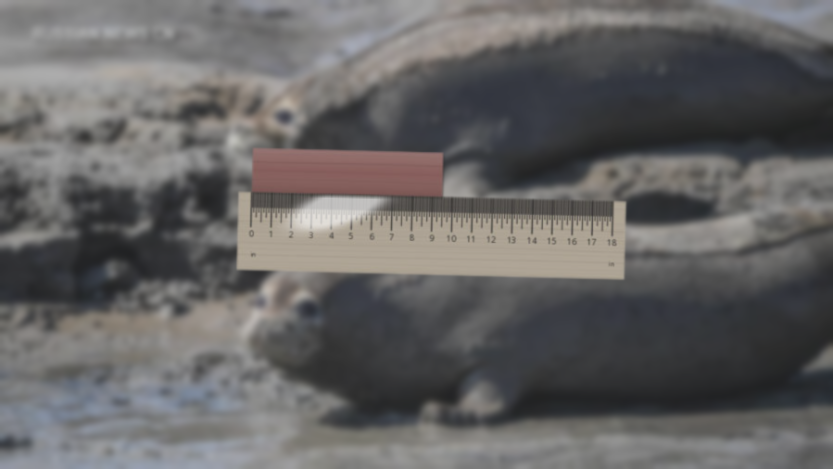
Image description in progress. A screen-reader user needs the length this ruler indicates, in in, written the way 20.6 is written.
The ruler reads 9.5
